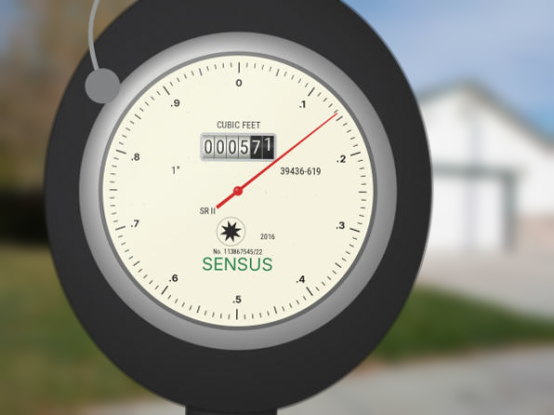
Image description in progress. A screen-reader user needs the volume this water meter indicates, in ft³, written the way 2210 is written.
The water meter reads 571.14
